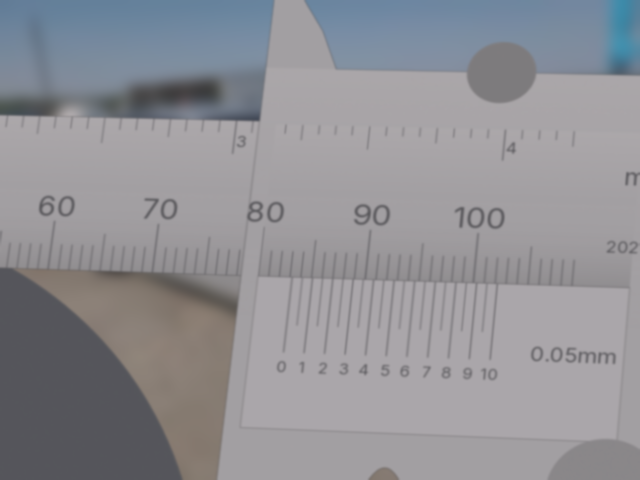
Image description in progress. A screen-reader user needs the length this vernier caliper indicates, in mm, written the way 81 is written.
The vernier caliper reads 83.2
